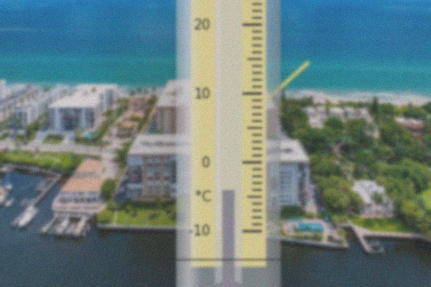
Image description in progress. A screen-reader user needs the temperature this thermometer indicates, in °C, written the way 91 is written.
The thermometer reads -4
